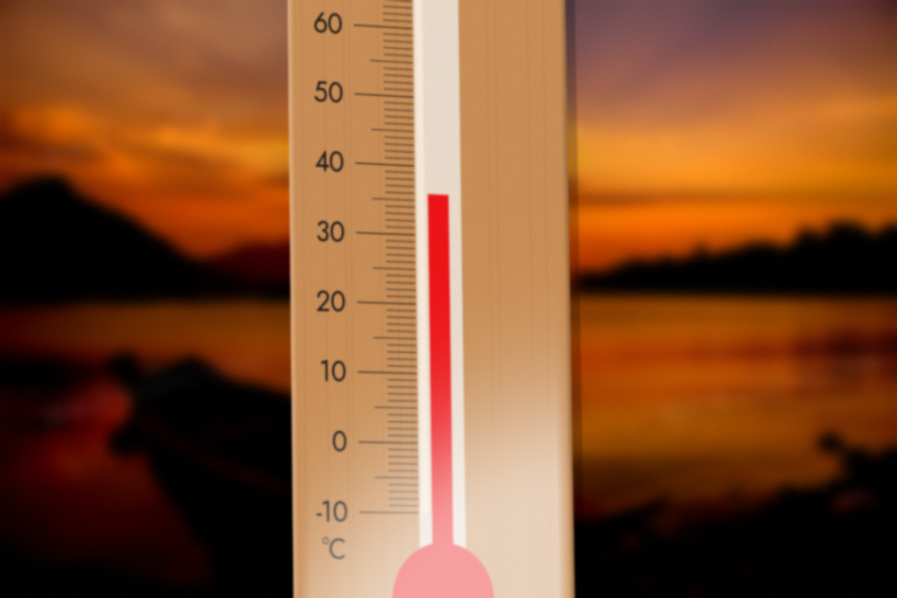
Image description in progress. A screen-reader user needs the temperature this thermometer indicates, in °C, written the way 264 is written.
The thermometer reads 36
